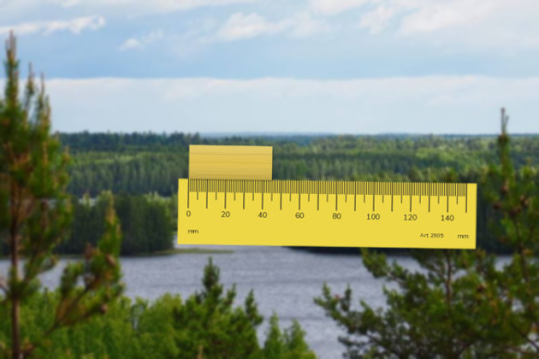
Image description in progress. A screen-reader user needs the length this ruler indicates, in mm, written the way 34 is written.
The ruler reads 45
